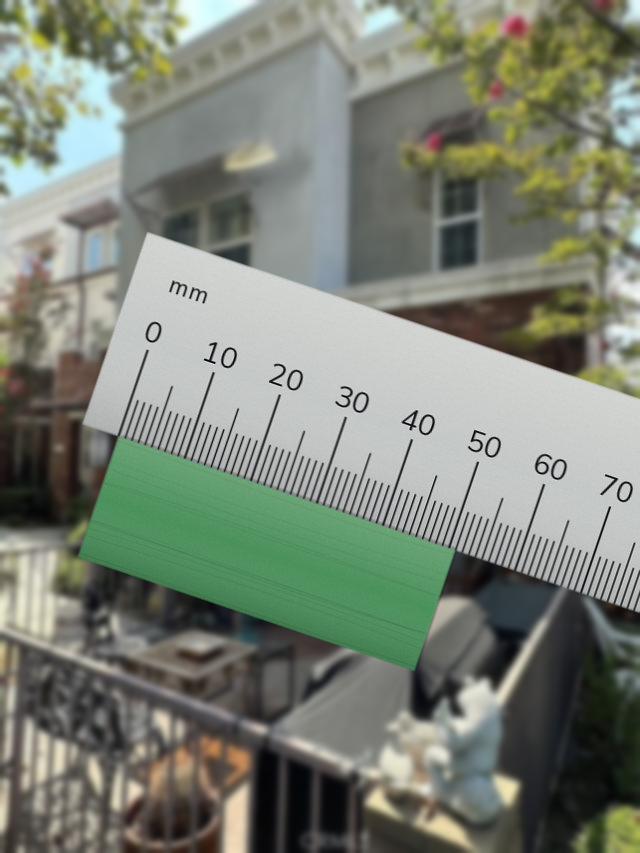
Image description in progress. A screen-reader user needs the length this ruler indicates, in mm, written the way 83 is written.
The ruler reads 51
